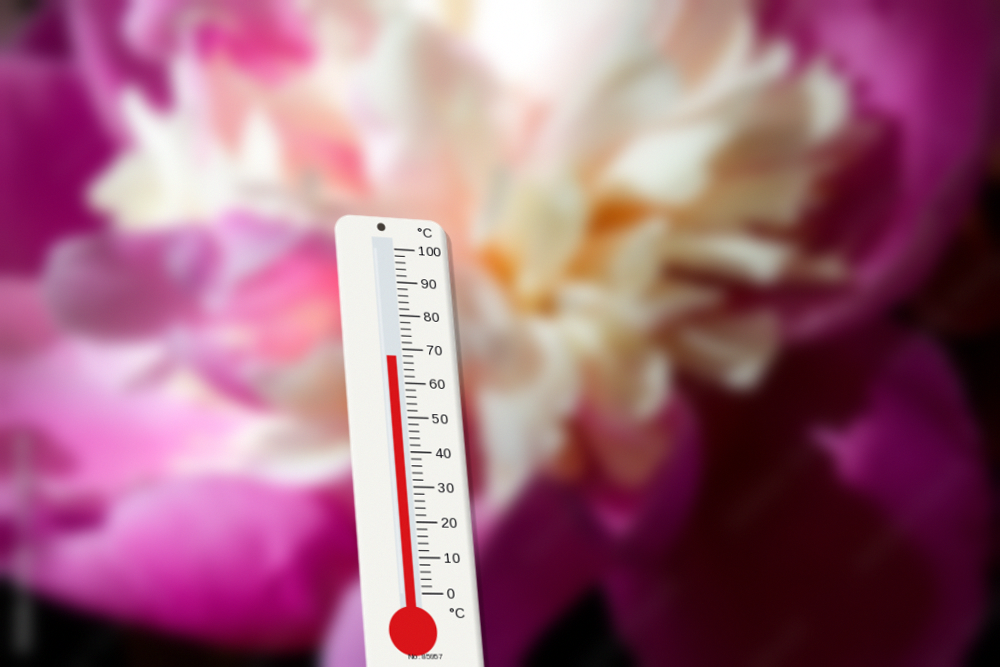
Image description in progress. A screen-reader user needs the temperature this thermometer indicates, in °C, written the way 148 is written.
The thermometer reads 68
